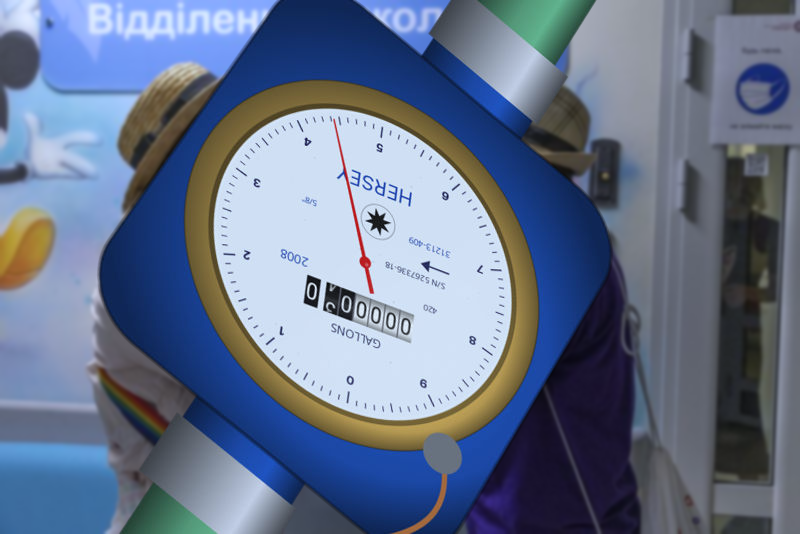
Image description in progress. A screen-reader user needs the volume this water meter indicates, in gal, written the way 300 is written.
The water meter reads 34.4
